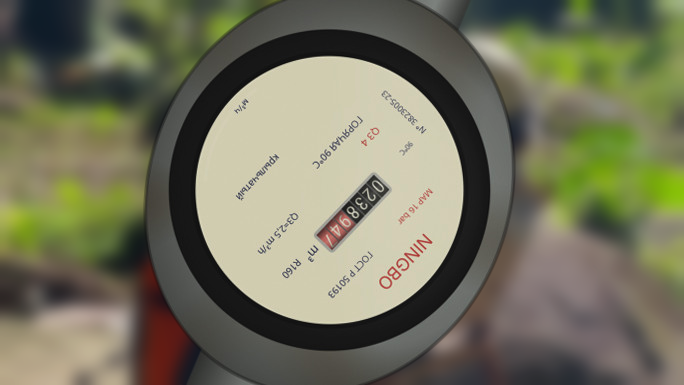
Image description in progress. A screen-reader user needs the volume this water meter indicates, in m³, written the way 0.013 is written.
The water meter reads 238.947
